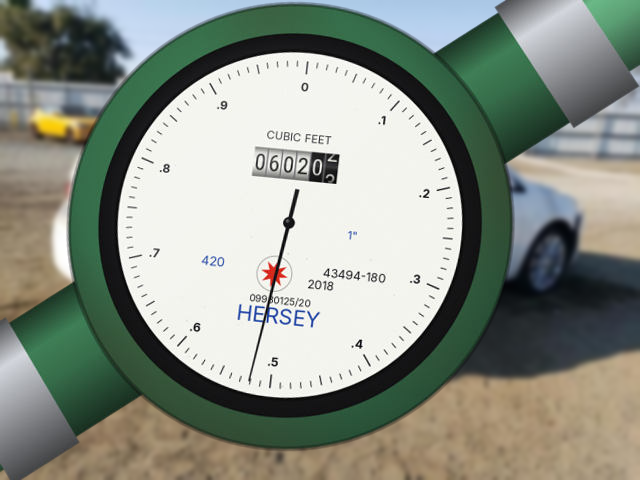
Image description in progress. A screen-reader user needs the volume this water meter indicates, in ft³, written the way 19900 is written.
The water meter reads 60202.52
